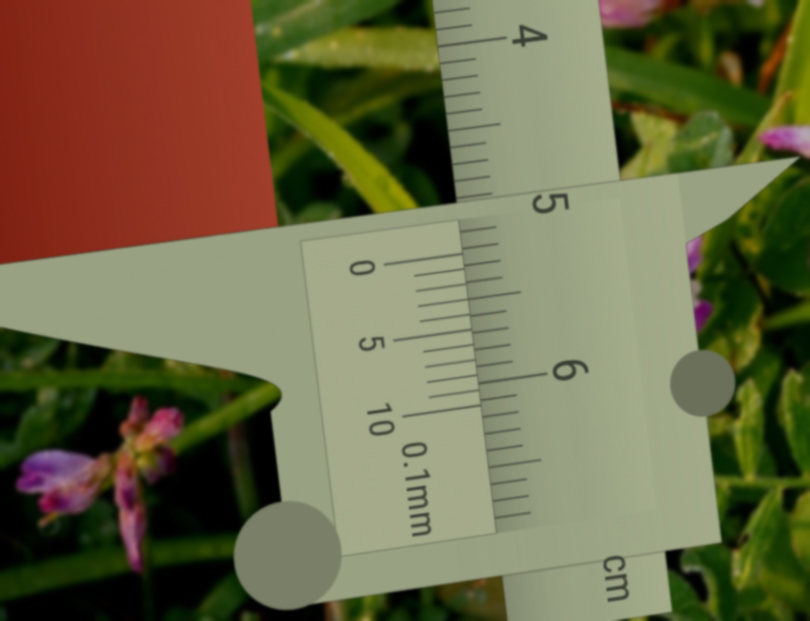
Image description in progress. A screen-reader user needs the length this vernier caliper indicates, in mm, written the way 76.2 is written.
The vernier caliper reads 52.3
